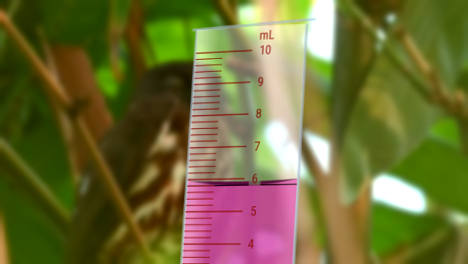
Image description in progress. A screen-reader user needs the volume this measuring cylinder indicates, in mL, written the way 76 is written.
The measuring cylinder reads 5.8
